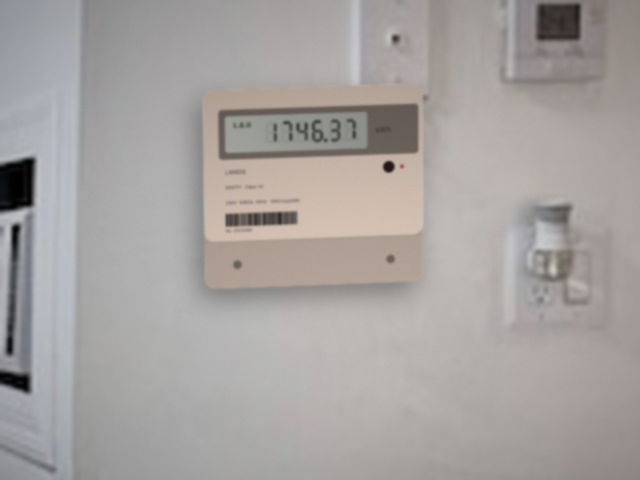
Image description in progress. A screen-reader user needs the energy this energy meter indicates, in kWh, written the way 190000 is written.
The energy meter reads 1746.37
